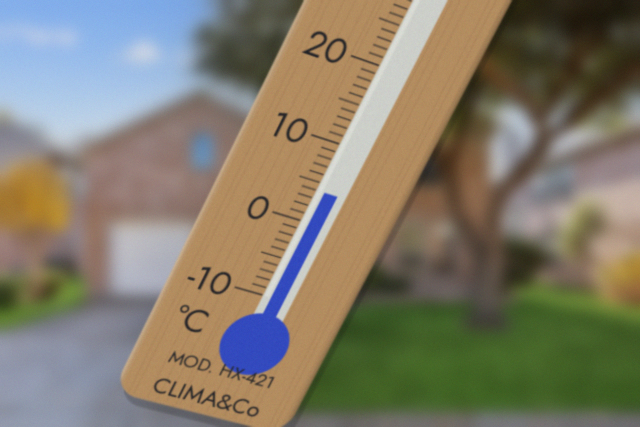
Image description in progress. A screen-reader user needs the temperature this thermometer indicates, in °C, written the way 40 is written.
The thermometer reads 4
